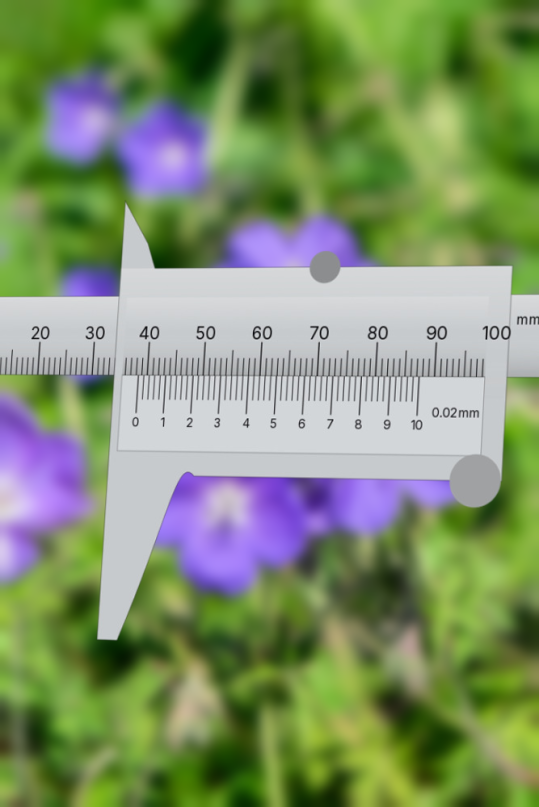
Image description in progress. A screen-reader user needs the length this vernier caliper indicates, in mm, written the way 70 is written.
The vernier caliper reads 38.4
